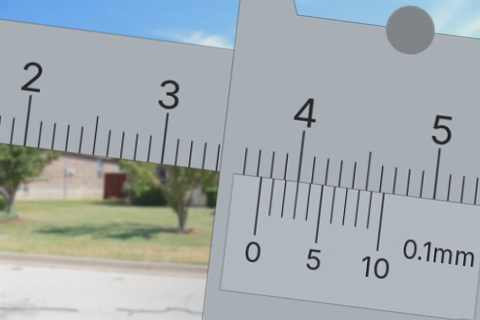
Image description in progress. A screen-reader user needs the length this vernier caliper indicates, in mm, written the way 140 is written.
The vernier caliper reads 37.3
